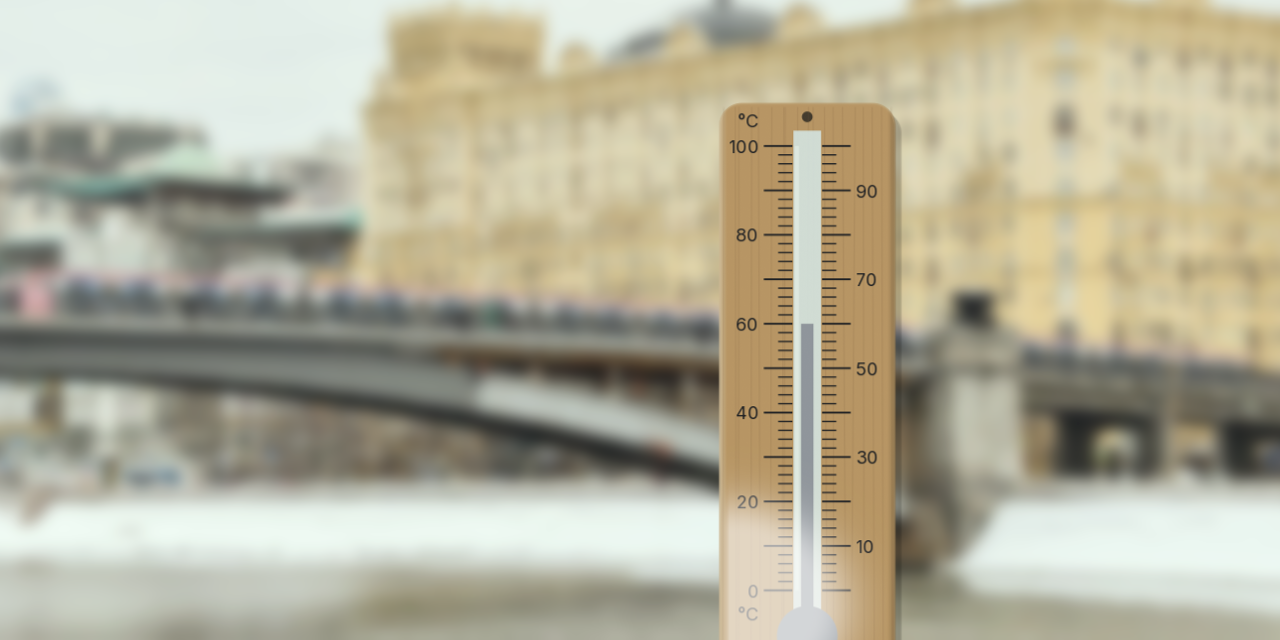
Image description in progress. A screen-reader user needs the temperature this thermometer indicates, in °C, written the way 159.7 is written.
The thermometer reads 60
